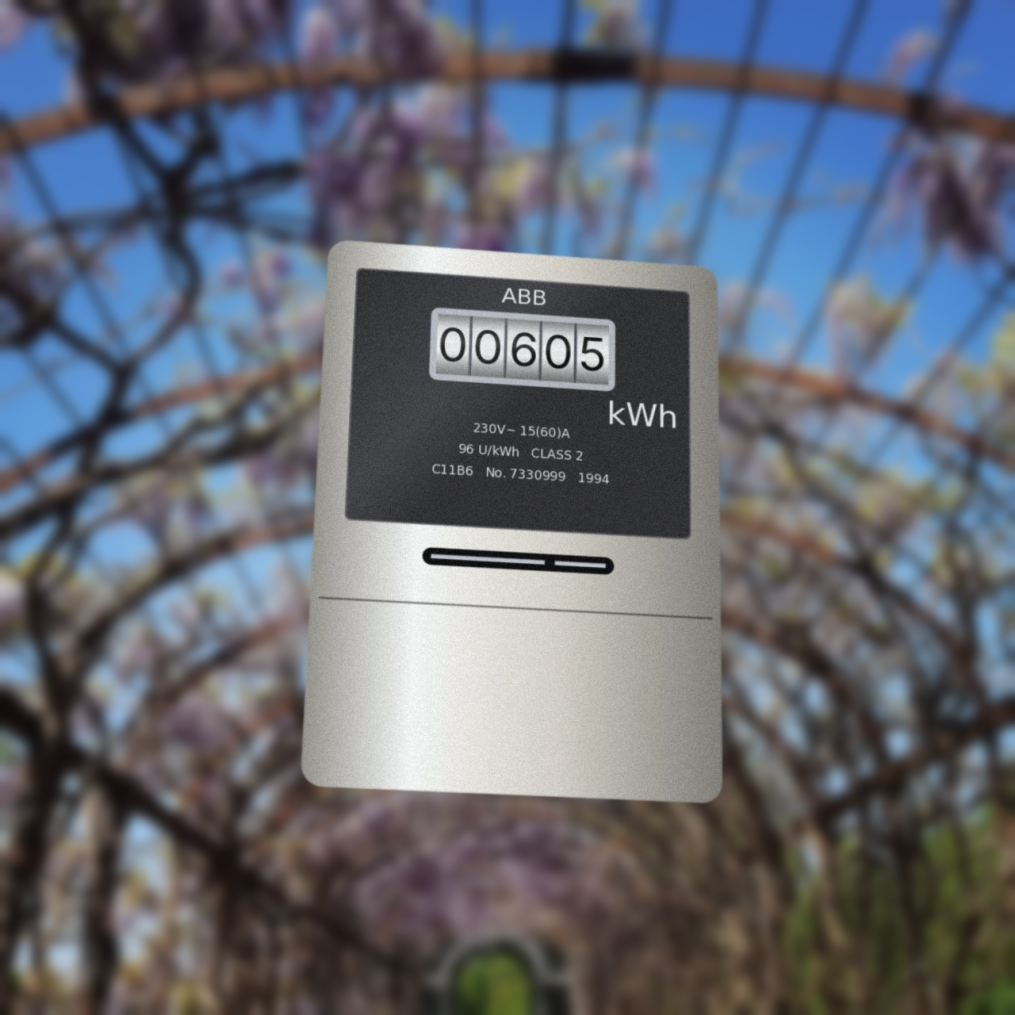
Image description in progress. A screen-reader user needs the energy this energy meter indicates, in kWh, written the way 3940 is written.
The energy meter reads 605
